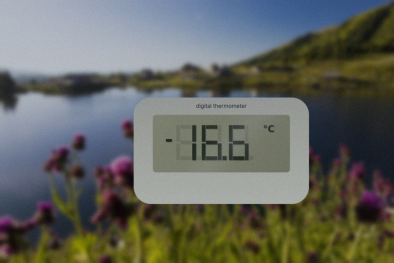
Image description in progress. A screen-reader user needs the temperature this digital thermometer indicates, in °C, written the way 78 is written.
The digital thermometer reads -16.6
